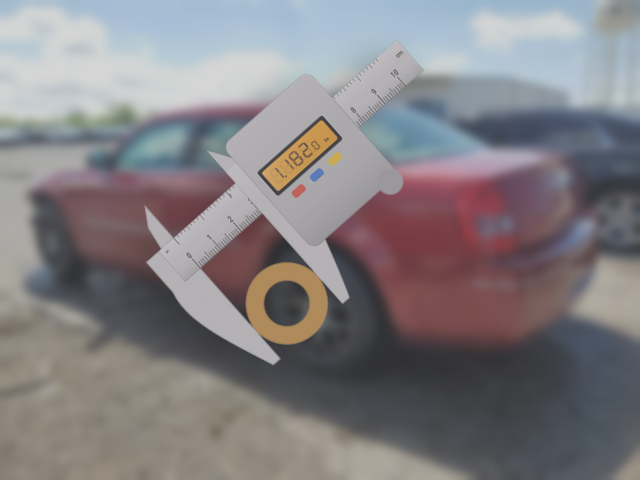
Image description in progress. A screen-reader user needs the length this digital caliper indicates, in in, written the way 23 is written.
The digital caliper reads 1.1820
